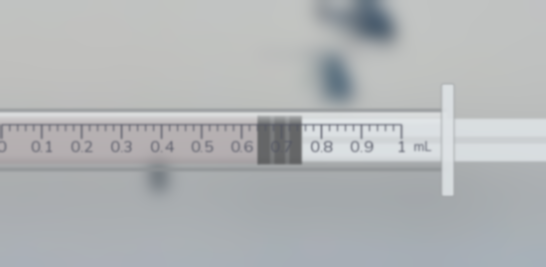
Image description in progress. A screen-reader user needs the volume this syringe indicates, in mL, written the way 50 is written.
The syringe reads 0.64
